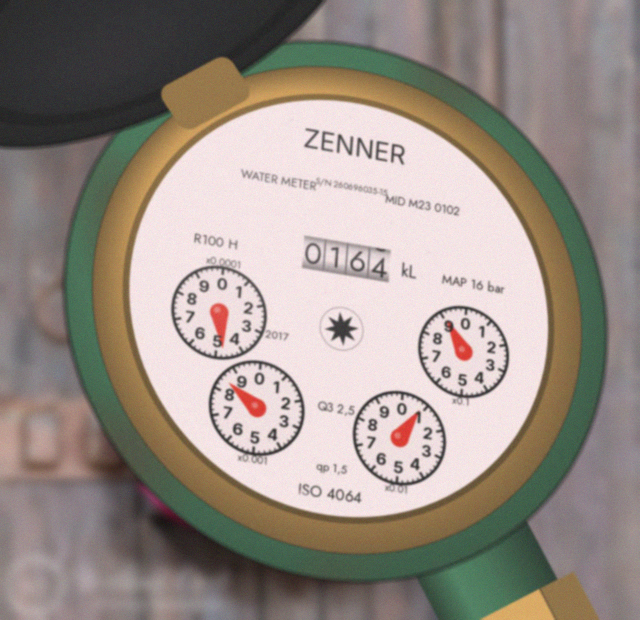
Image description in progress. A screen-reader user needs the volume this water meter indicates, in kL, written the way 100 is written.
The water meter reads 163.9084
